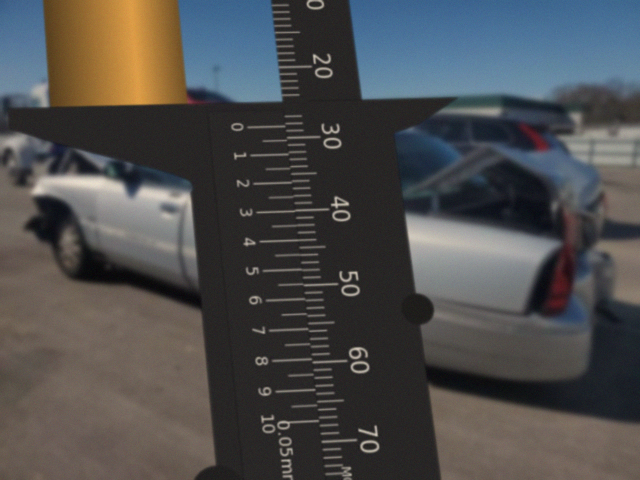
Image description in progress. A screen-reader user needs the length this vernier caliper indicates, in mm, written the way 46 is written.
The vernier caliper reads 28.4
